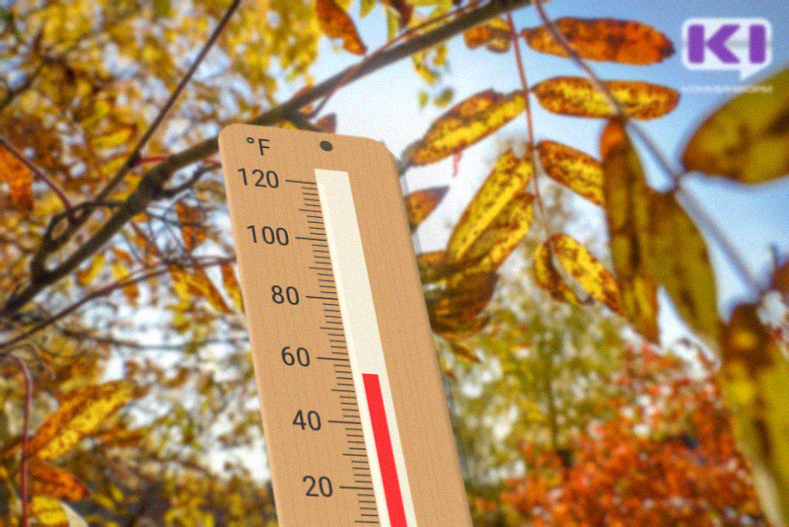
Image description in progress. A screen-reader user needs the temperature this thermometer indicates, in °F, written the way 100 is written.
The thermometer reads 56
